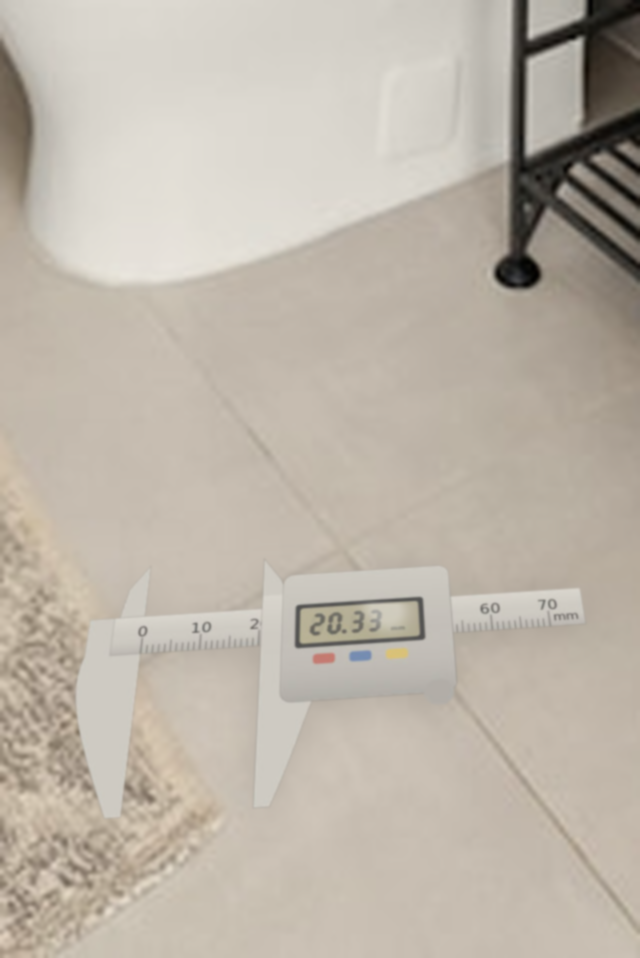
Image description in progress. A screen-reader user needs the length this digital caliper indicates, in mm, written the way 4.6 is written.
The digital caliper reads 20.33
